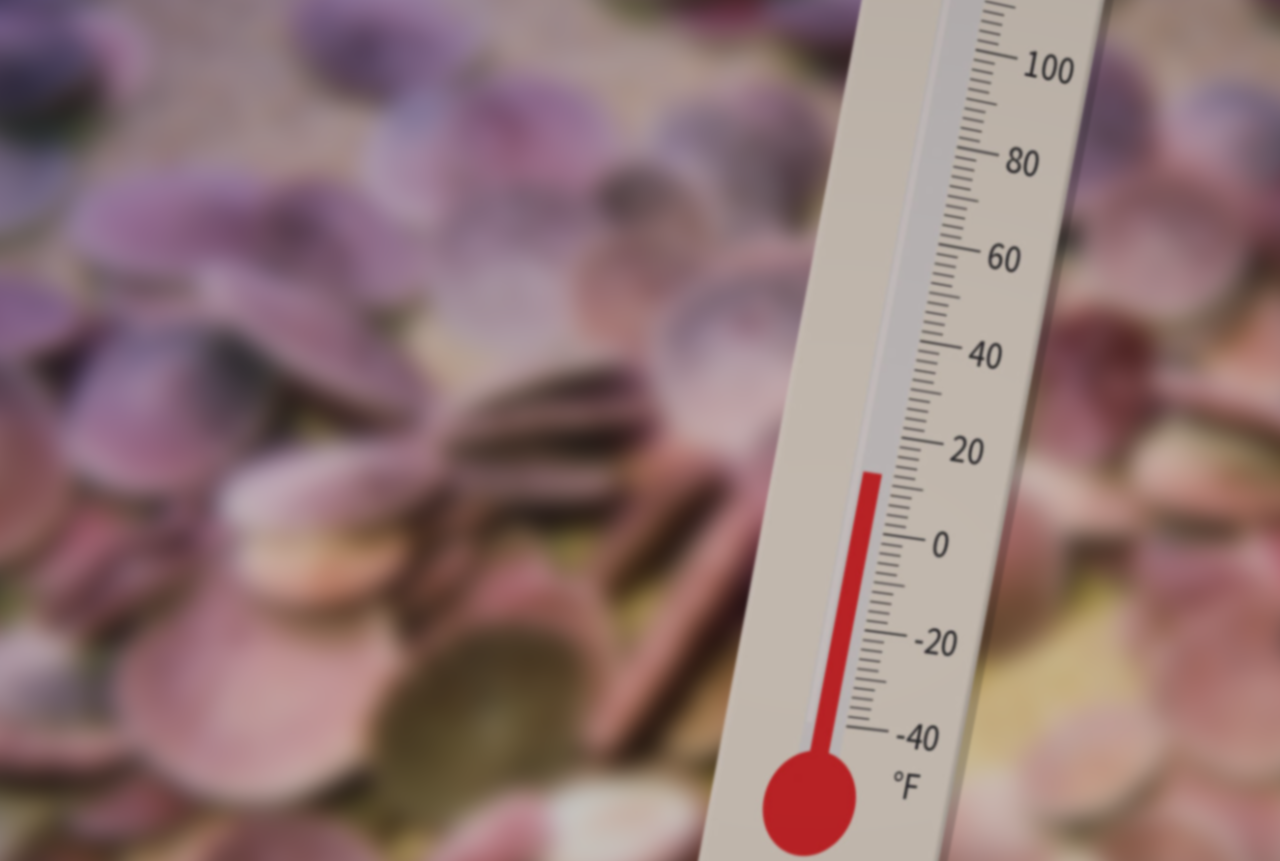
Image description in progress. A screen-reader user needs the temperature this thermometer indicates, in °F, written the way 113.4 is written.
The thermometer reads 12
